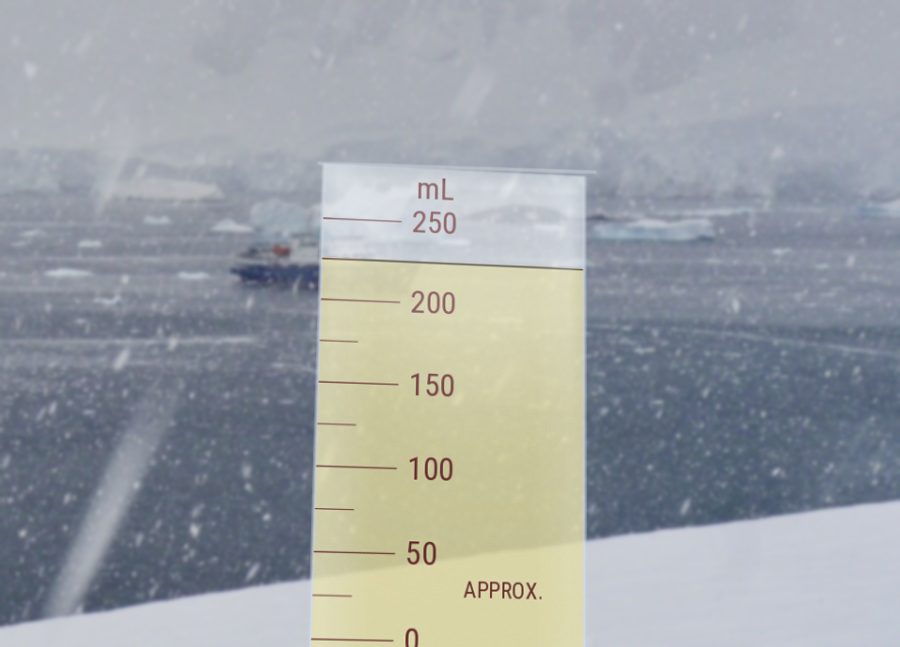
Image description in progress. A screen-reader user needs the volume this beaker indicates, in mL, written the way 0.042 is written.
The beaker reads 225
